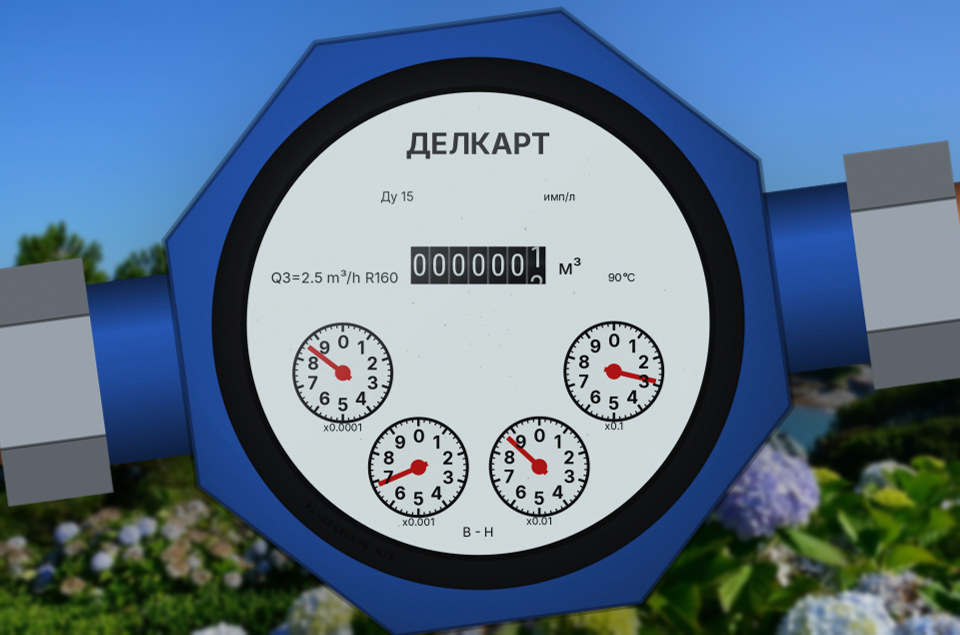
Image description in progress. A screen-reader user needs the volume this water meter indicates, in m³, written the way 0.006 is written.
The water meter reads 1.2868
